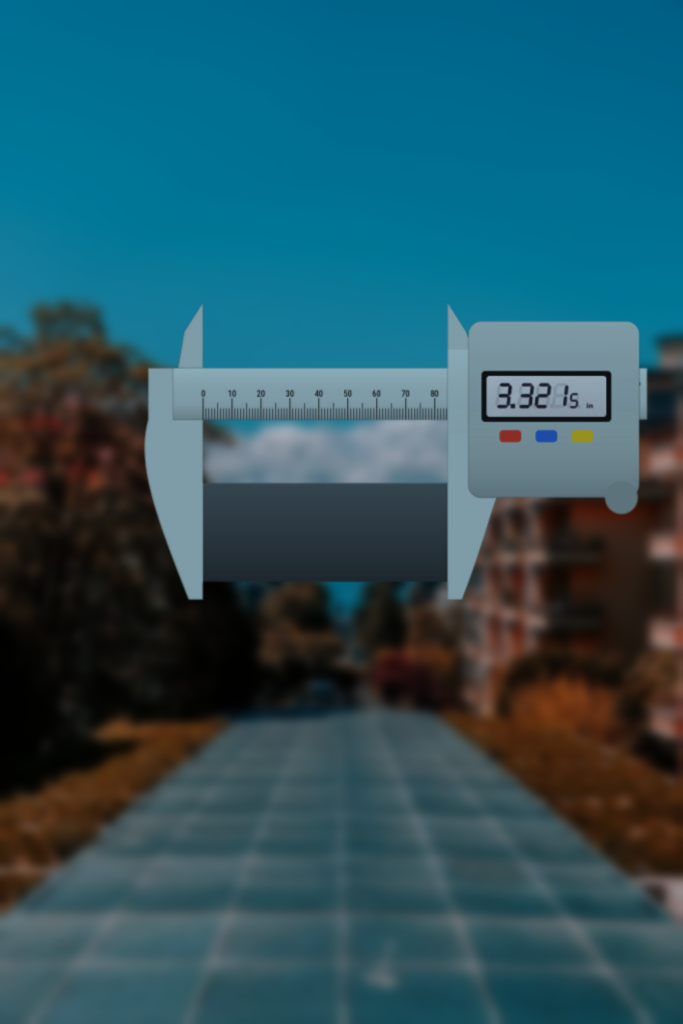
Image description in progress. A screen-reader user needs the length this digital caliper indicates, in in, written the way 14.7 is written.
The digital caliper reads 3.3215
